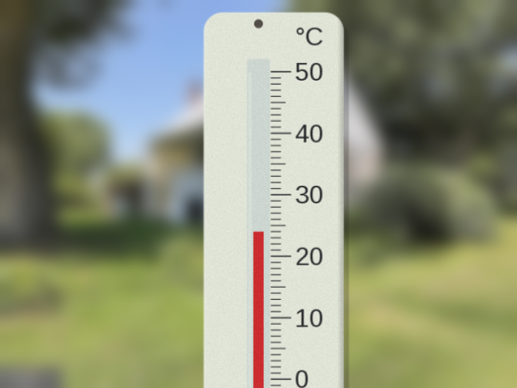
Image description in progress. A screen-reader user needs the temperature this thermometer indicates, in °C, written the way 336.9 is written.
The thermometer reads 24
